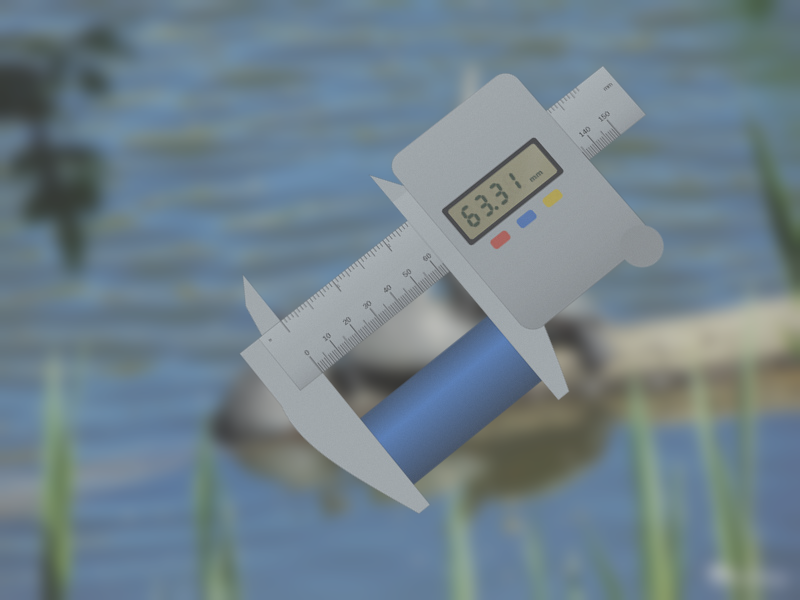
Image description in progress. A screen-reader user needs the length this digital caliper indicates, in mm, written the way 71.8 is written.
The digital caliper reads 63.31
